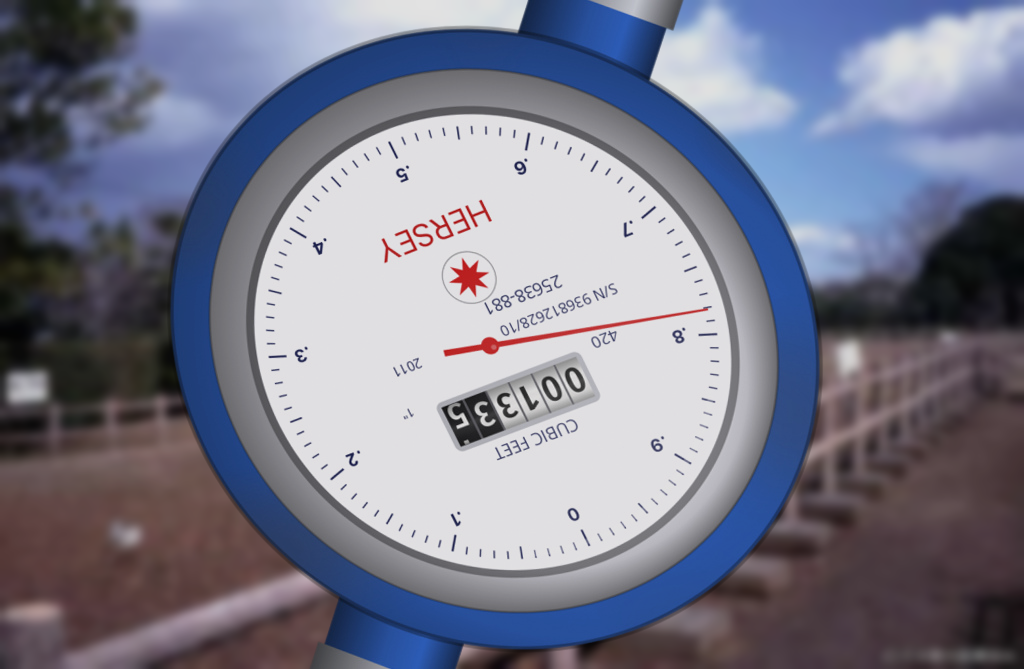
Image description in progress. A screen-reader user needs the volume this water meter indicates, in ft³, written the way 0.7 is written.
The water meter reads 1334.78
